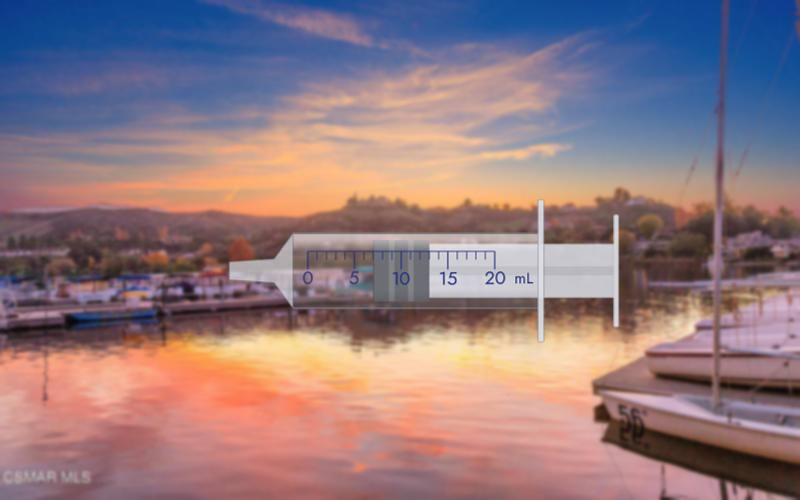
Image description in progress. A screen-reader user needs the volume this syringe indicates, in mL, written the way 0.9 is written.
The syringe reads 7
